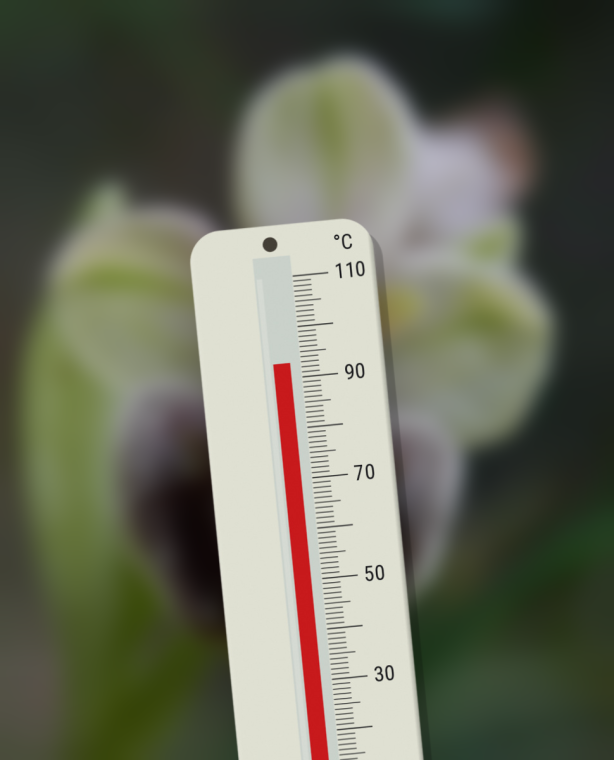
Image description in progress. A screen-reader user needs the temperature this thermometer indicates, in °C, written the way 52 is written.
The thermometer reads 93
